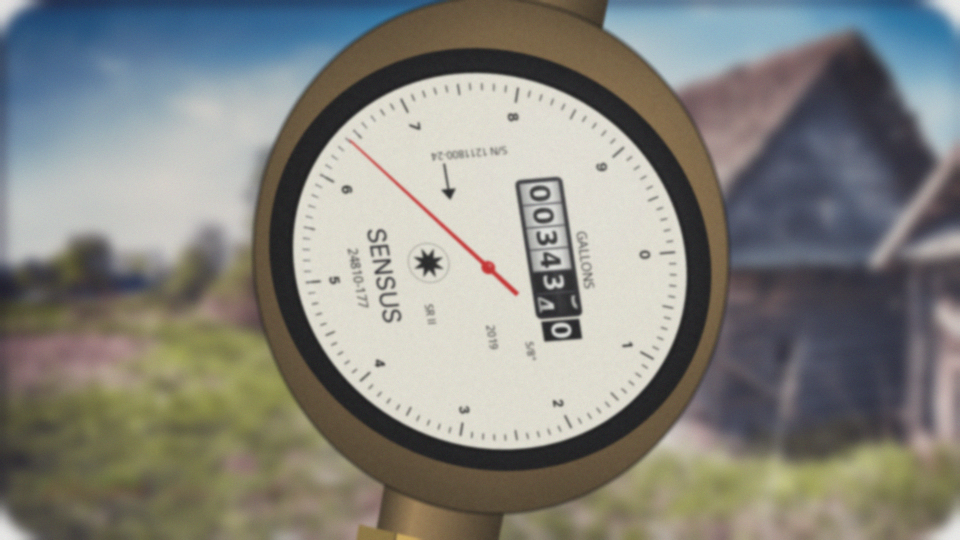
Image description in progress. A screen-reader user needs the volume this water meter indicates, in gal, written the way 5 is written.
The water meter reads 34336.4
